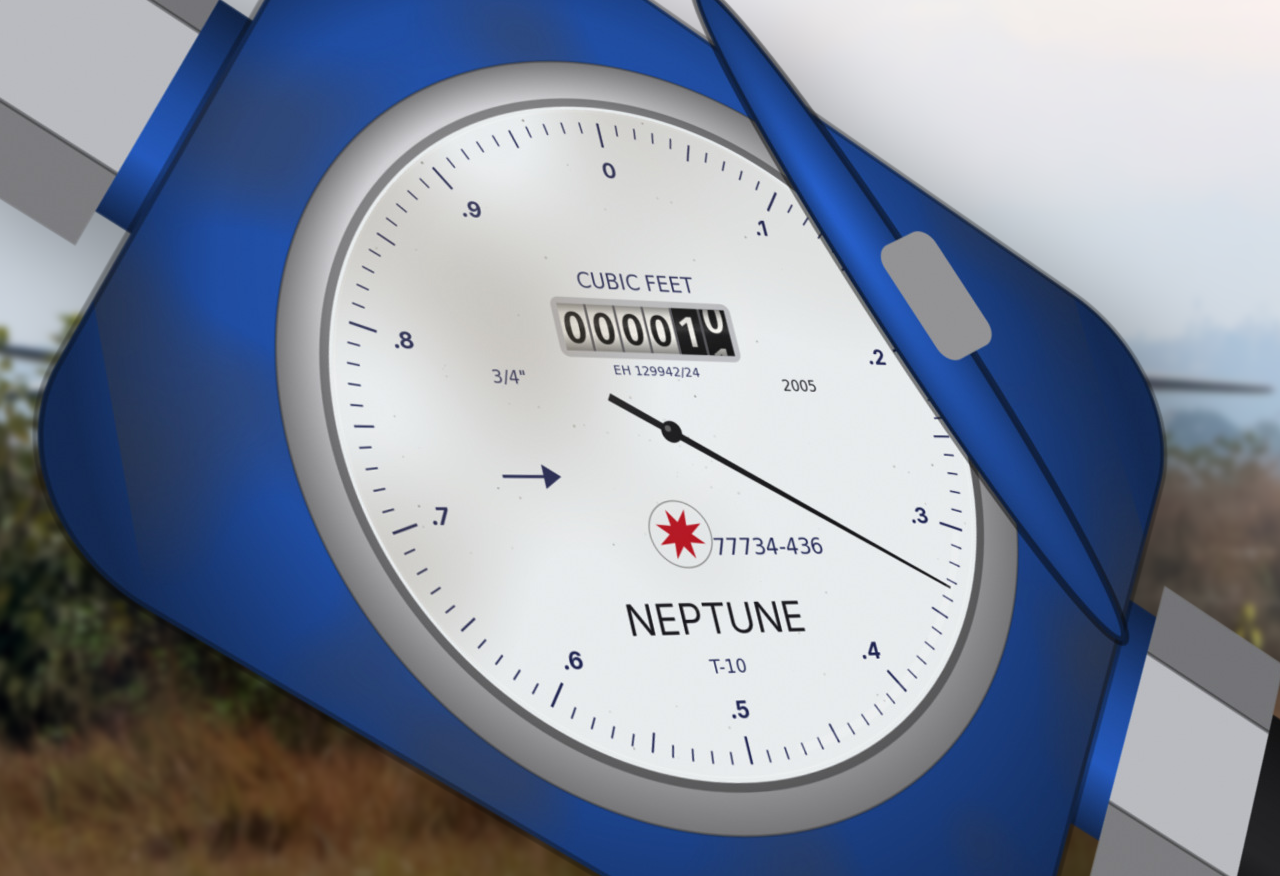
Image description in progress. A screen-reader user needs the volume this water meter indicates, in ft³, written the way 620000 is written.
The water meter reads 10.33
